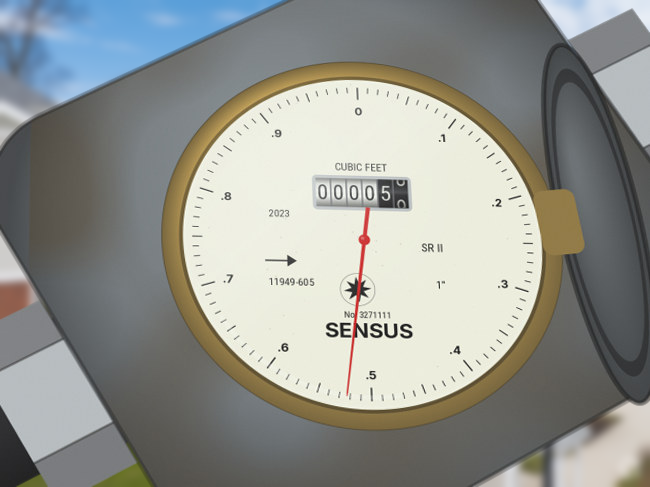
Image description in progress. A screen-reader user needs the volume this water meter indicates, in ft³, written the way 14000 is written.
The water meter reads 58.52
